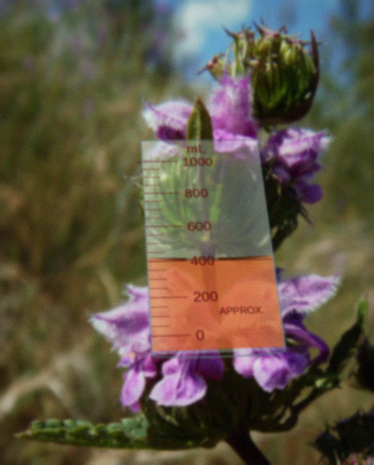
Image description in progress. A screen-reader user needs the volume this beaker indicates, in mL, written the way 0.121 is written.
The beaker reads 400
